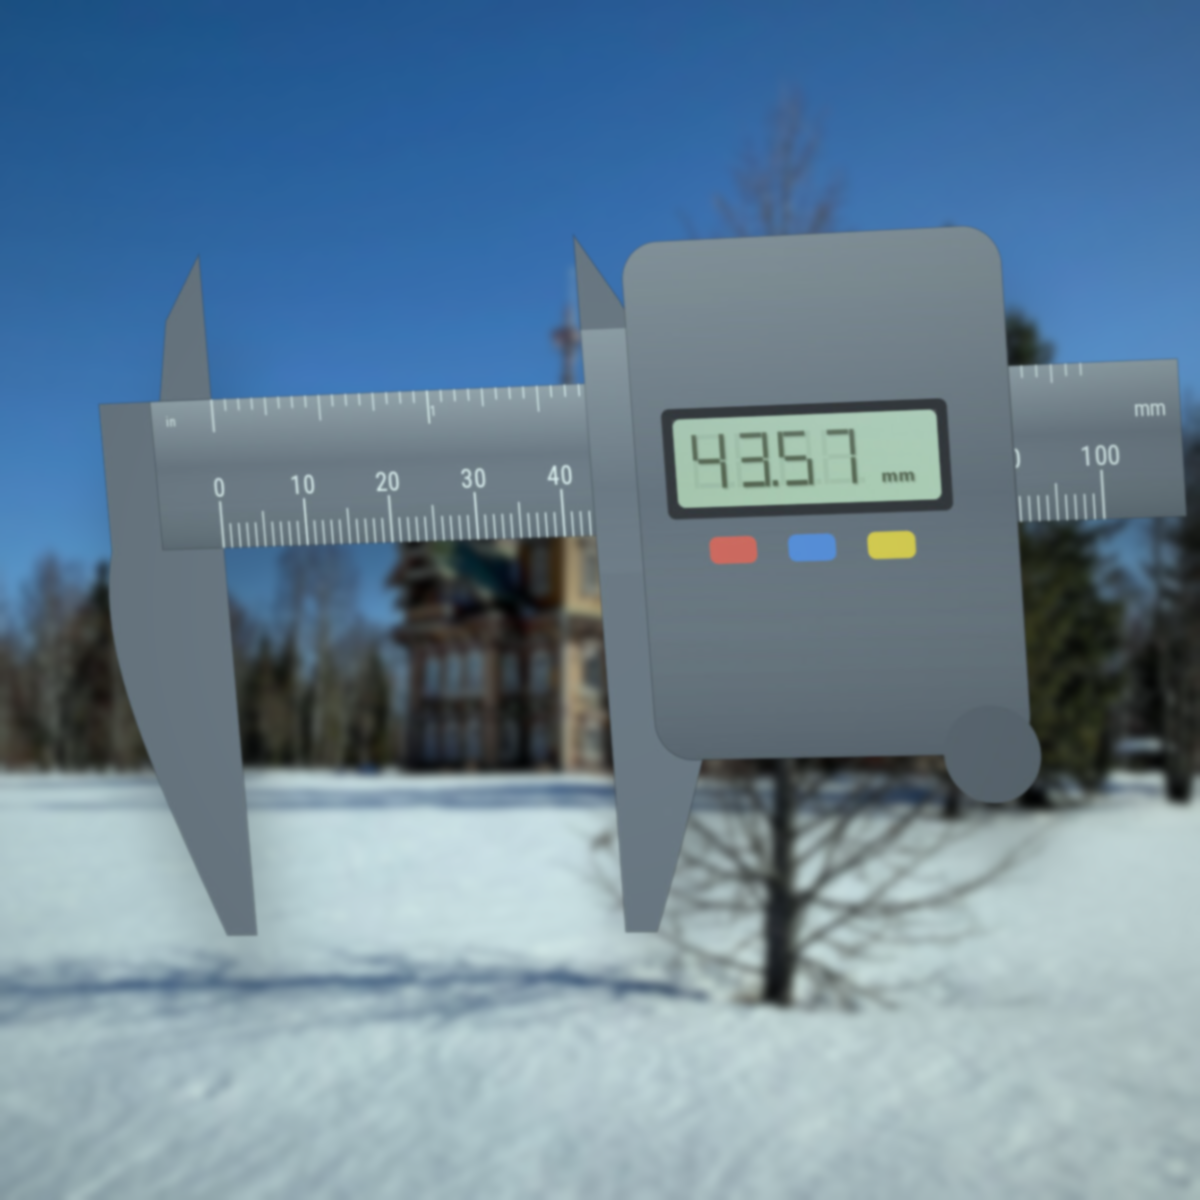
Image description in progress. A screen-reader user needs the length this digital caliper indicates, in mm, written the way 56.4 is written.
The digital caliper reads 43.57
